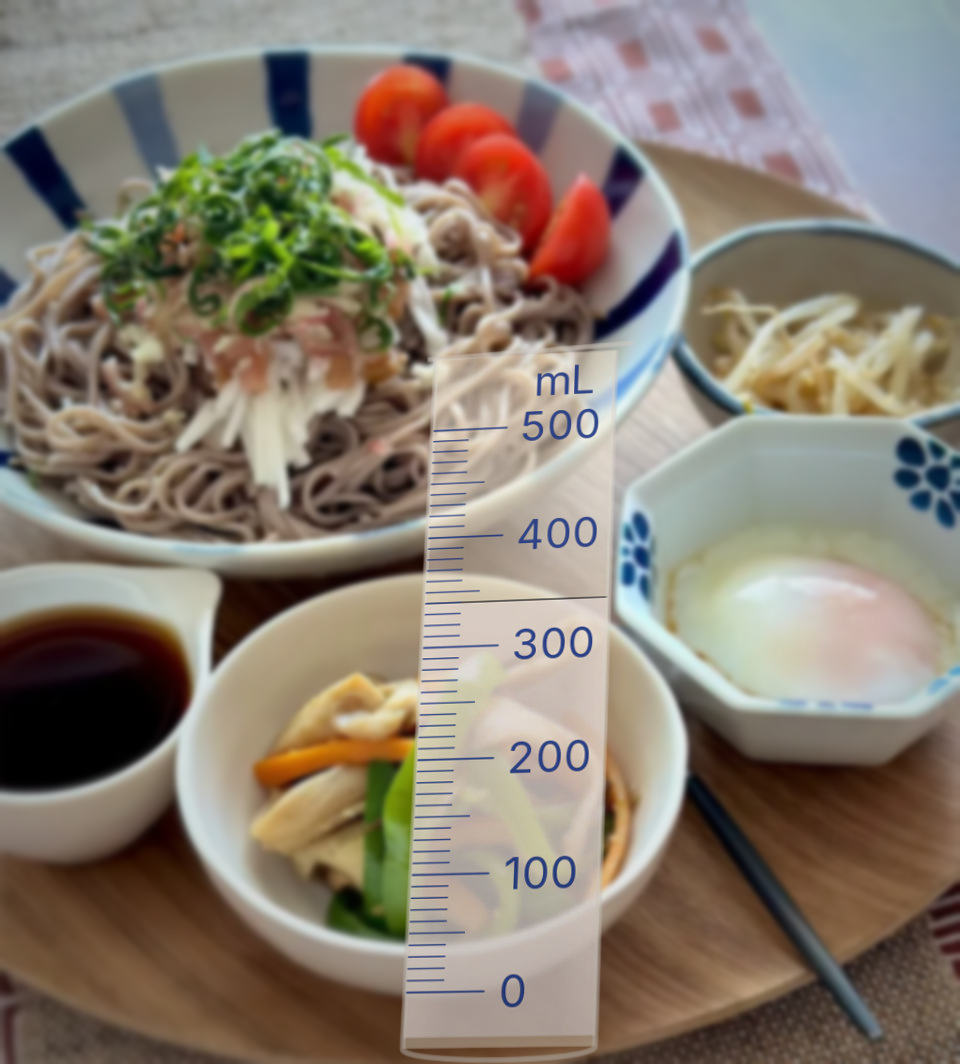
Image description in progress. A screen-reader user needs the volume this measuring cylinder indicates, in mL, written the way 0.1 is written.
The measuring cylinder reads 340
